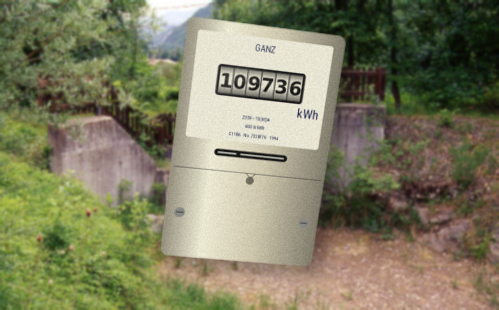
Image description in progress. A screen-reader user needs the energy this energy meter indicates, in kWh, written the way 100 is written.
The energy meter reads 109736
